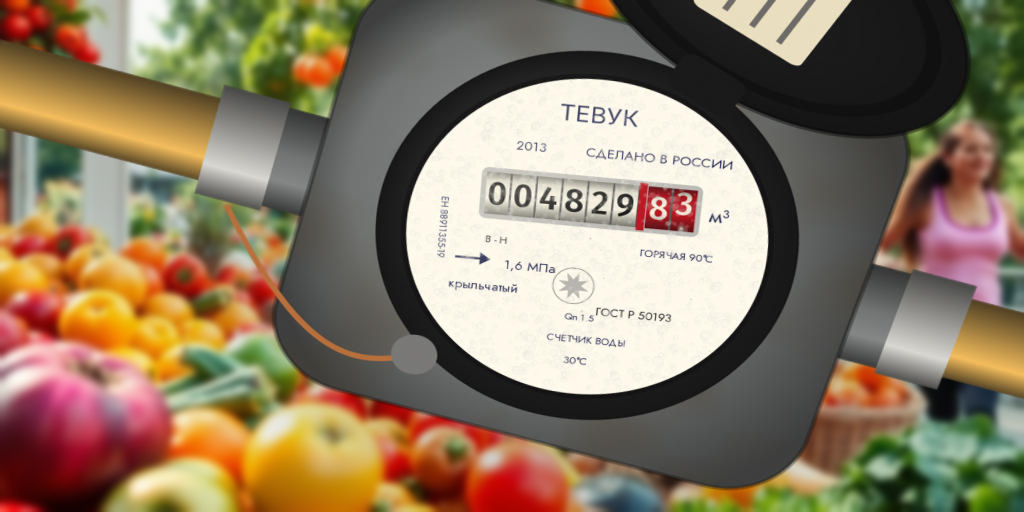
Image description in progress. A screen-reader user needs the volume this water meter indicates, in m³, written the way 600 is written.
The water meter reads 4829.83
